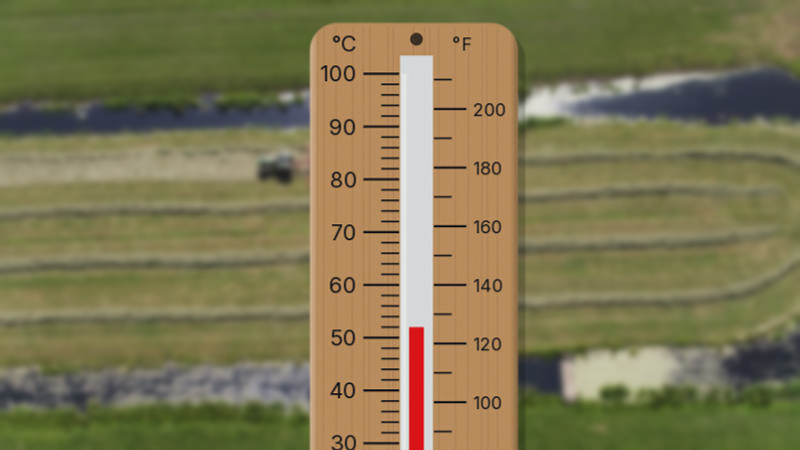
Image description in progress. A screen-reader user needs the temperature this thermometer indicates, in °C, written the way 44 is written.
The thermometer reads 52
